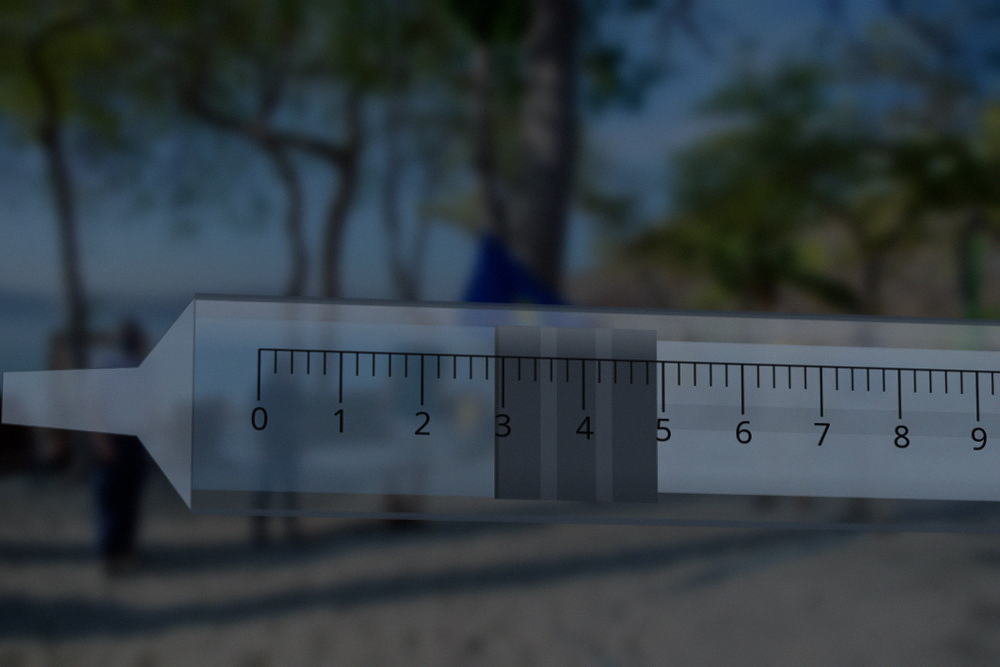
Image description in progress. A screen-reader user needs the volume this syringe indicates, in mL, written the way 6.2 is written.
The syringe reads 2.9
